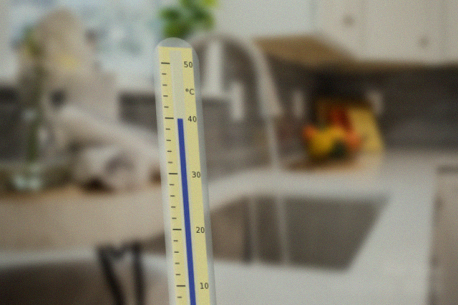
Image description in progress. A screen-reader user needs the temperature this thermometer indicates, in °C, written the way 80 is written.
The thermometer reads 40
